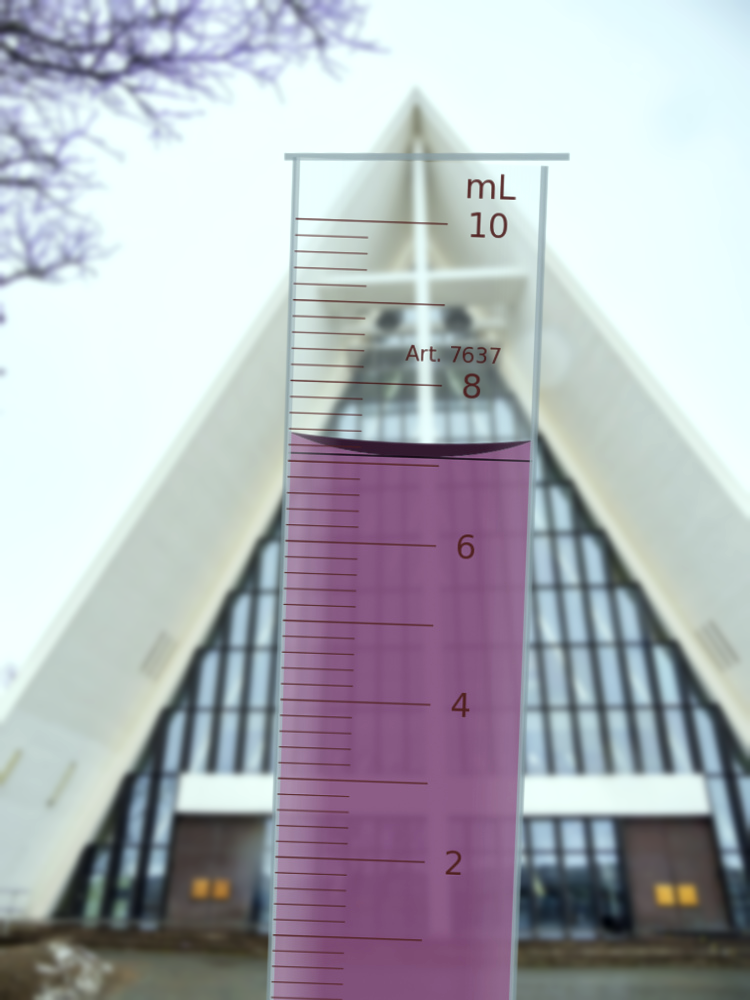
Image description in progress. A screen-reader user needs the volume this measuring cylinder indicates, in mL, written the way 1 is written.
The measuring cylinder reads 7.1
